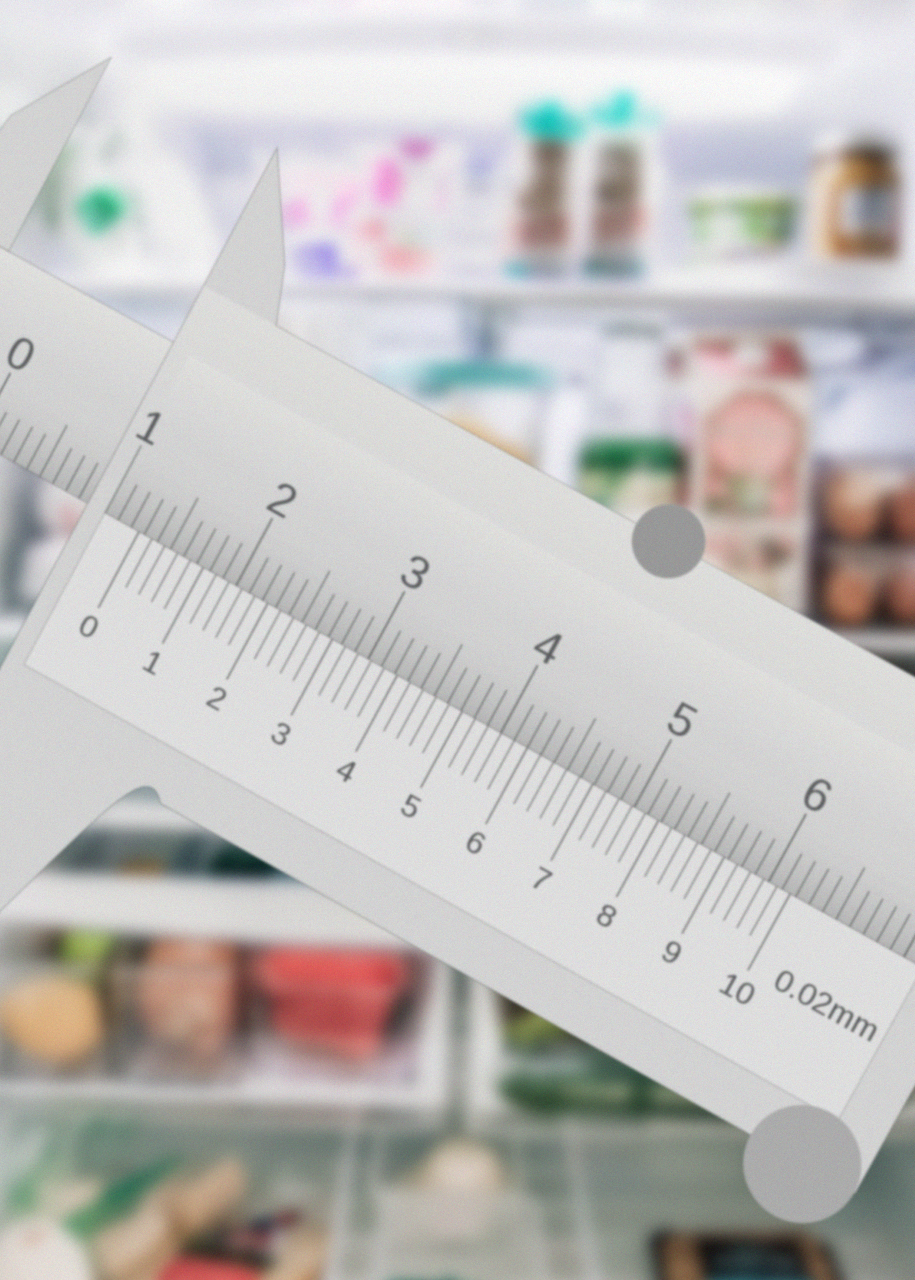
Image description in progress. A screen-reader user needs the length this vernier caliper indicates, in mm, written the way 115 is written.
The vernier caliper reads 12.6
